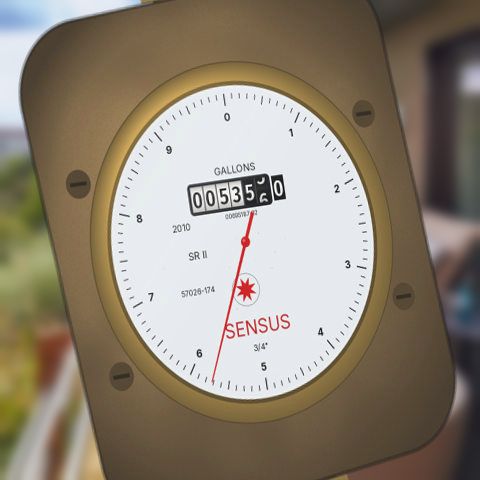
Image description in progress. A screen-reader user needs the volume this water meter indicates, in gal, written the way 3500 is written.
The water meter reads 53555.7
